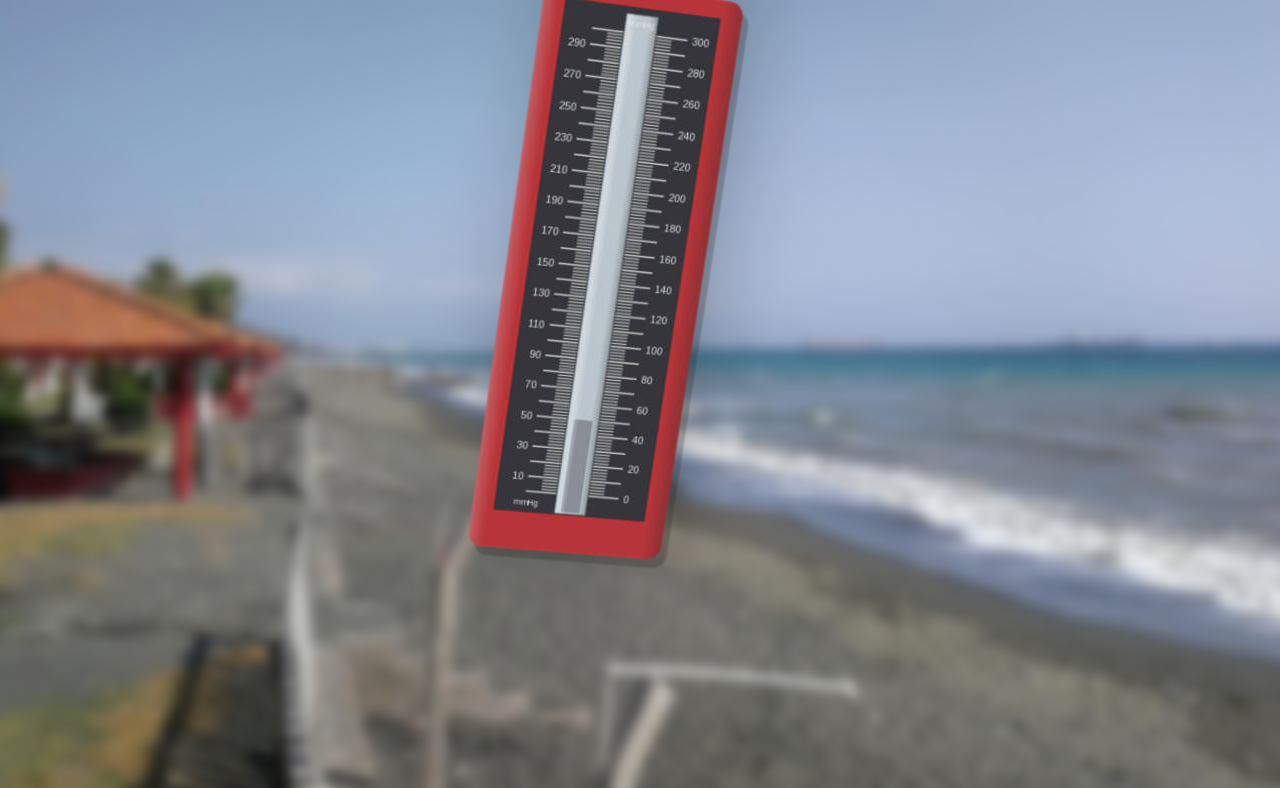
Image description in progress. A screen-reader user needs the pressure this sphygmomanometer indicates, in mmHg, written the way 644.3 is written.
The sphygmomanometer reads 50
